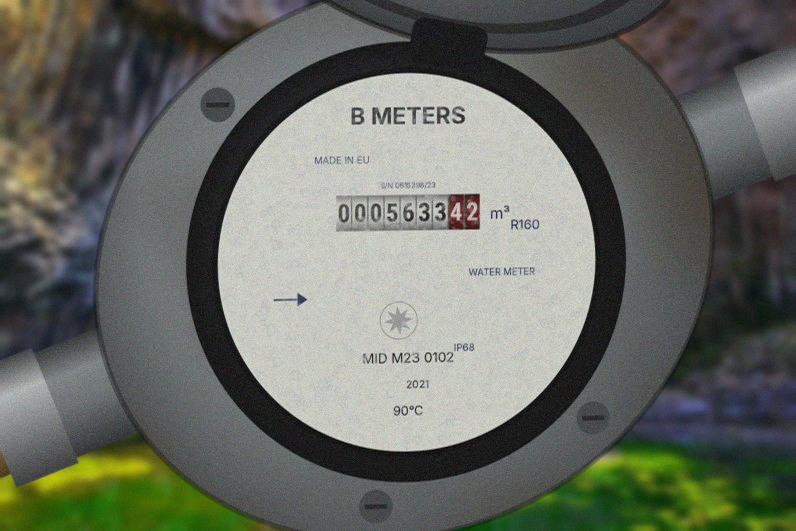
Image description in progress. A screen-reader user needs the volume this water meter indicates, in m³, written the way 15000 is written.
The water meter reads 5633.42
